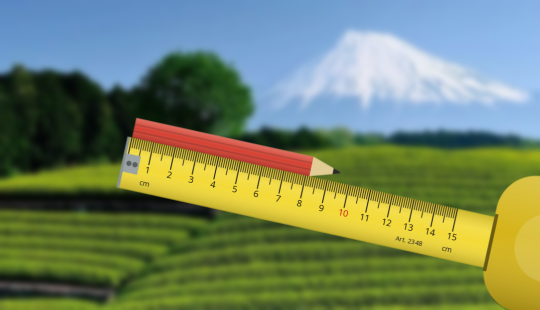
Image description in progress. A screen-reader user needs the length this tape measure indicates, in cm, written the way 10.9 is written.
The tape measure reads 9.5
